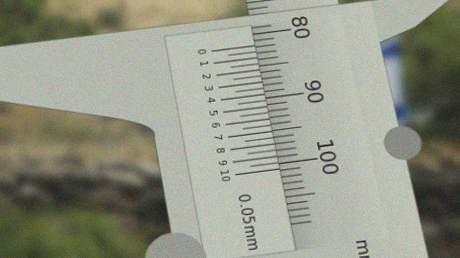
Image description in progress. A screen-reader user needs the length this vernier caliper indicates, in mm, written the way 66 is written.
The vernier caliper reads 81.8
